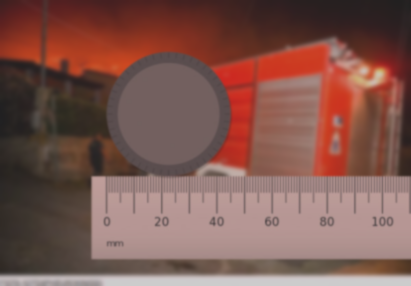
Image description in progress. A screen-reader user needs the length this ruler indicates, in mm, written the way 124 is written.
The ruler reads 45
